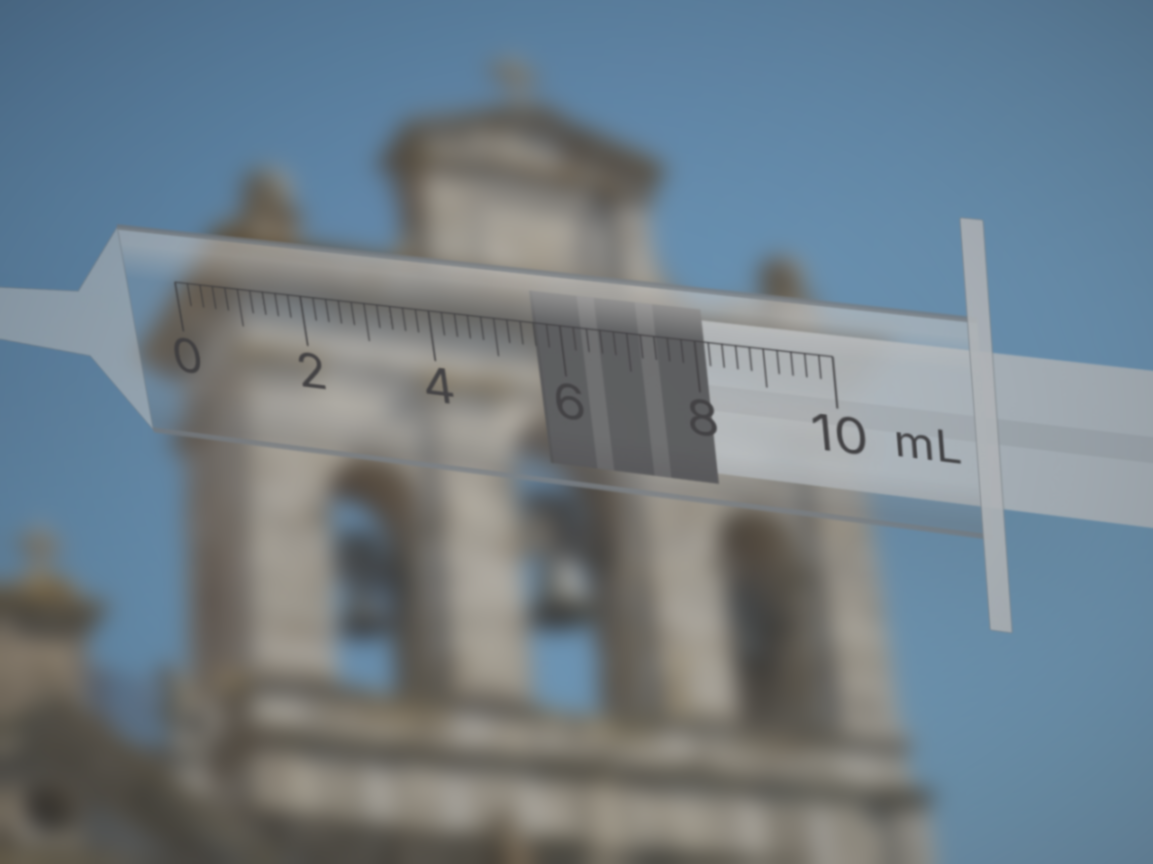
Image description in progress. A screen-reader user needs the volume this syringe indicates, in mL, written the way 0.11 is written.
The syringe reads 5.6
